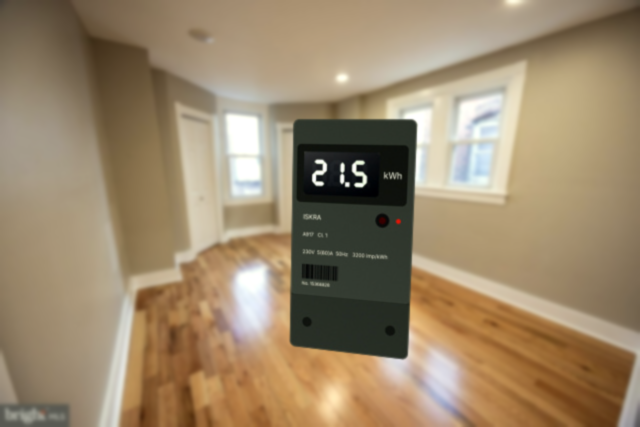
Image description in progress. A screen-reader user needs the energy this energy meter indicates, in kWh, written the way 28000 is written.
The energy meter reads 21.5
